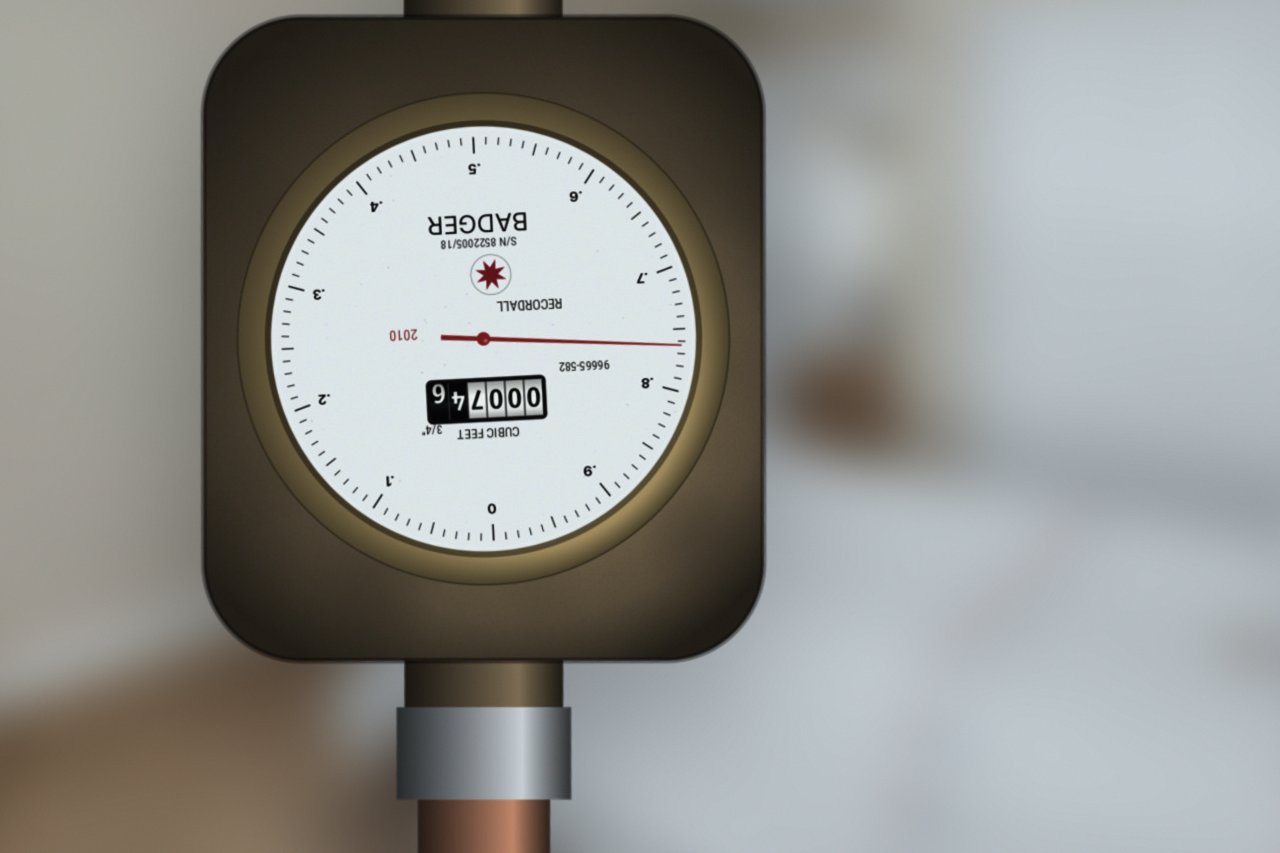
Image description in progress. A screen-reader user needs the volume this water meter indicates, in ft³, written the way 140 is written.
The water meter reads 745.76
